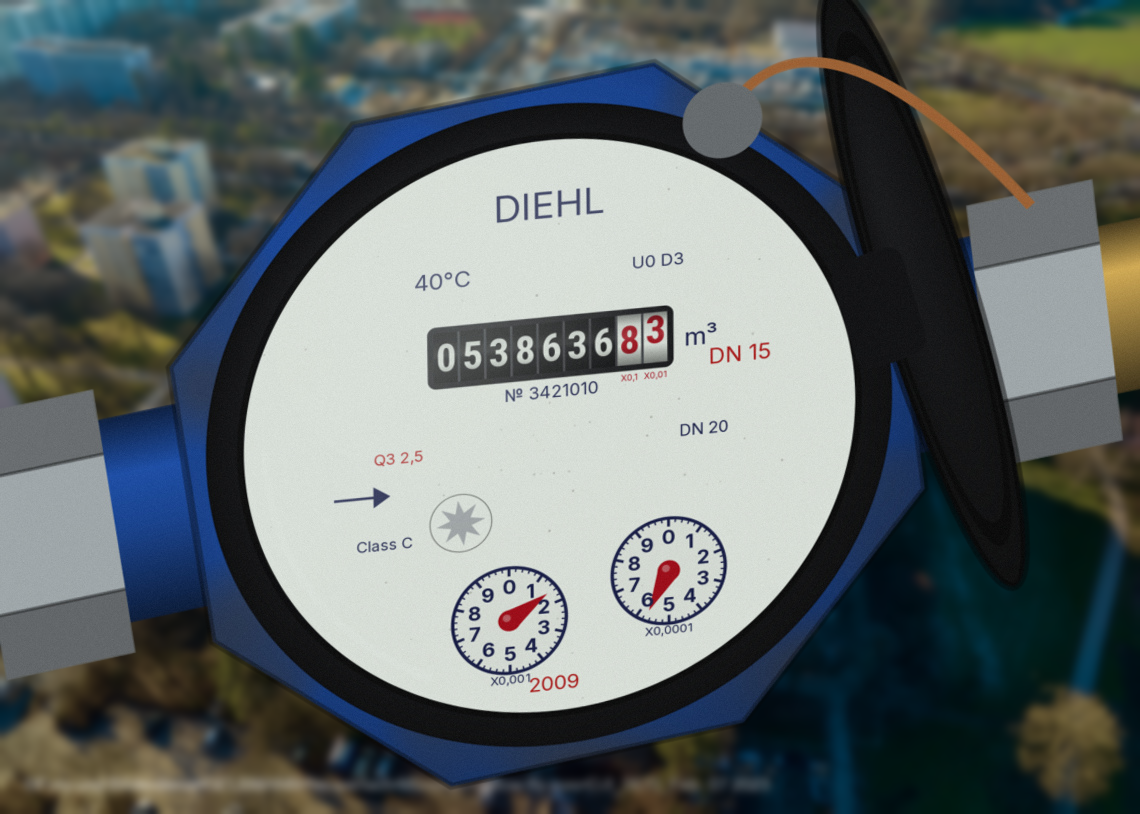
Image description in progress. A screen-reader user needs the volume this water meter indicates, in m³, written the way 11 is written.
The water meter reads 538636.8315
